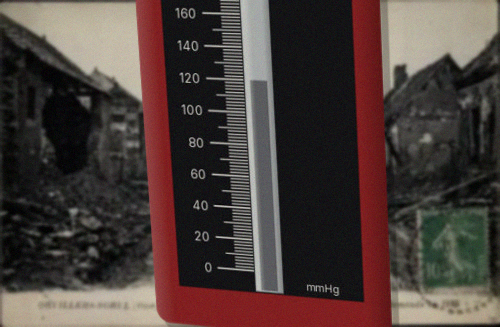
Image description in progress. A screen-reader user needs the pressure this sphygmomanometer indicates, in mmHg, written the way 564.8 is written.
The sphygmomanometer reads 120
